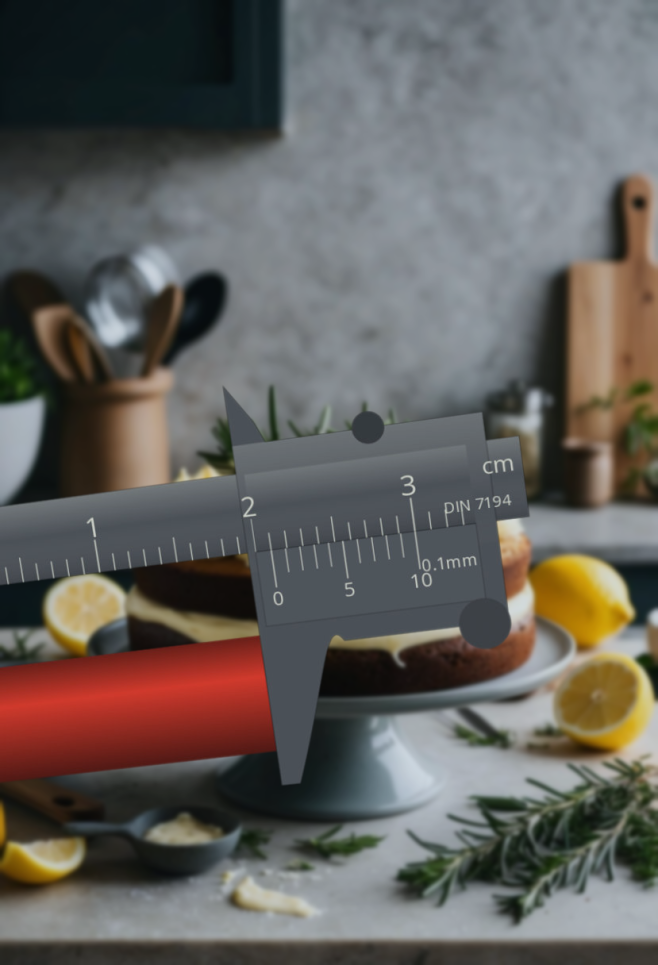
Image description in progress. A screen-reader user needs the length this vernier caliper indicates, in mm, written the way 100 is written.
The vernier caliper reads 21.0
